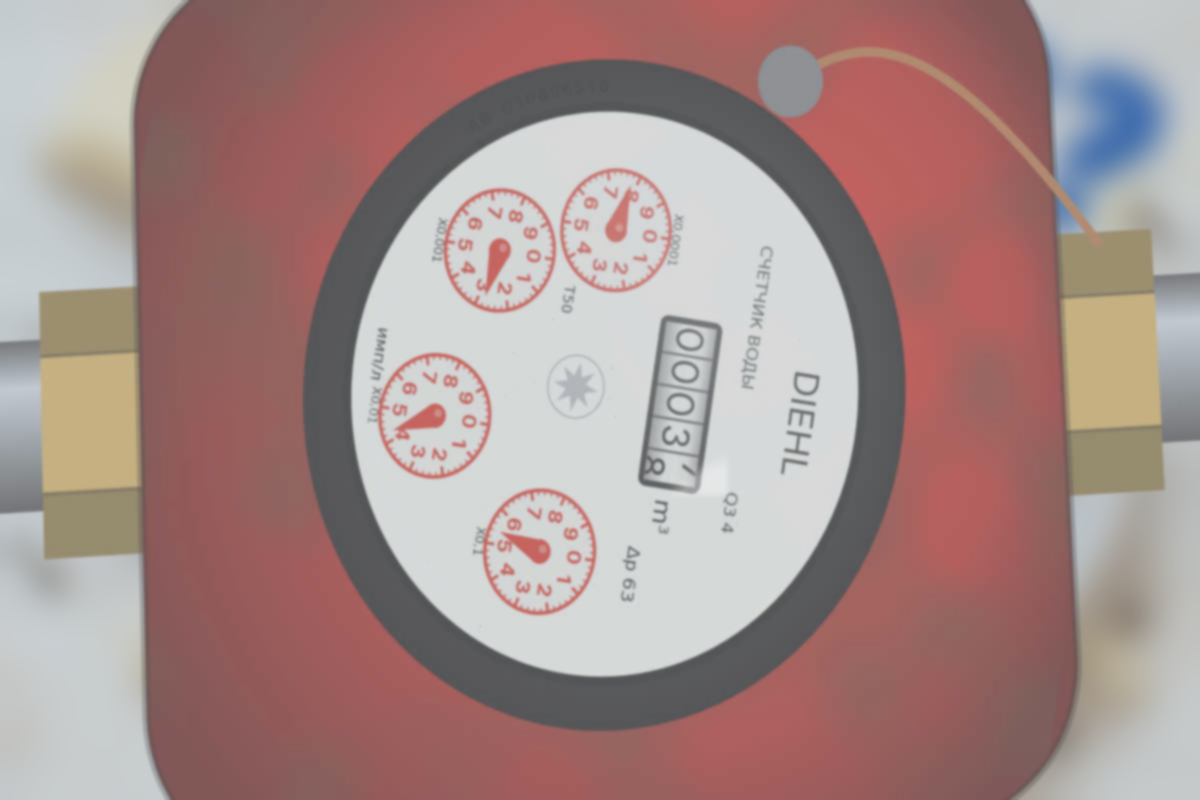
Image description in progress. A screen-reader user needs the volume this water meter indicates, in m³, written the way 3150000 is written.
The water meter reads 37.5427
